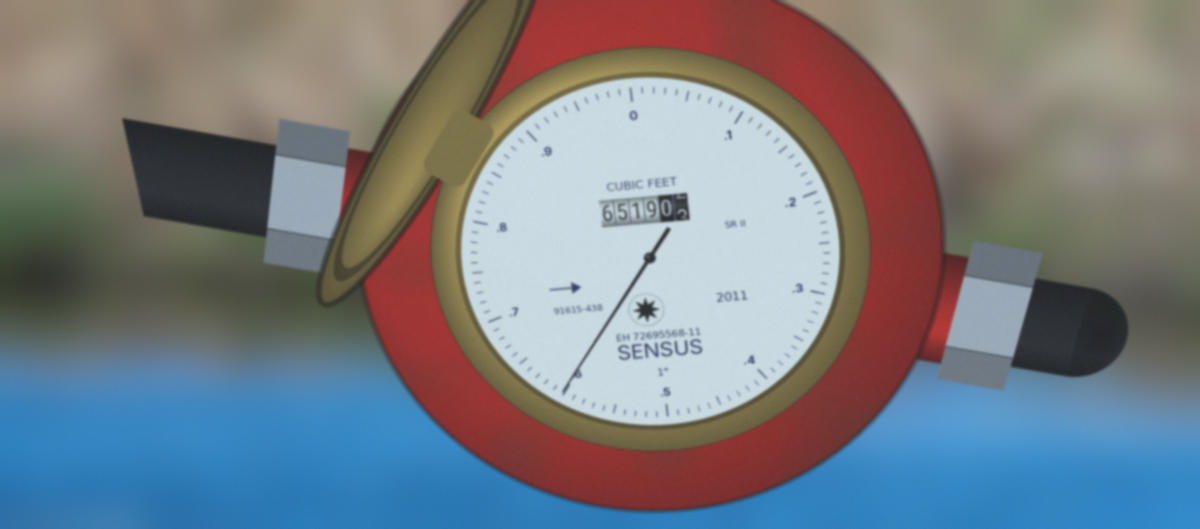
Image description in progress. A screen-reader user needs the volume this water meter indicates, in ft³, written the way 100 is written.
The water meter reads 651902.60
